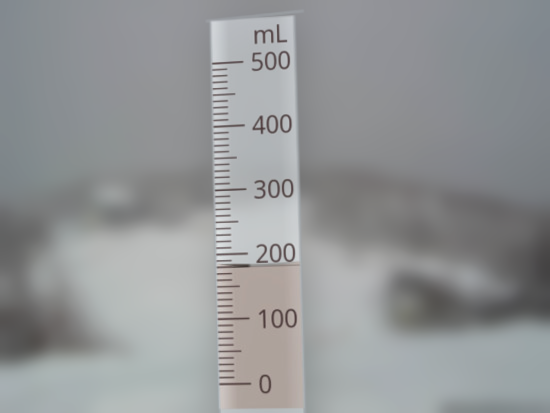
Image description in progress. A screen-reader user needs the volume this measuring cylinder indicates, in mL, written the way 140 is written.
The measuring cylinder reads 180
